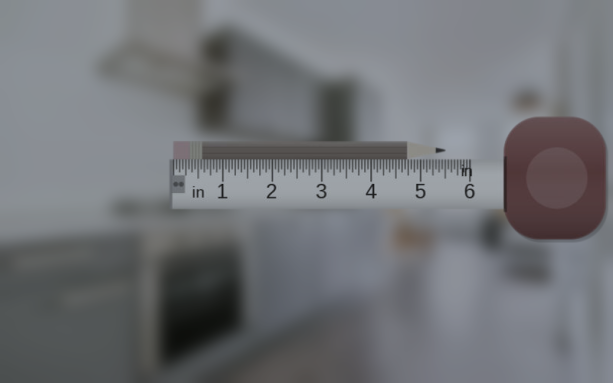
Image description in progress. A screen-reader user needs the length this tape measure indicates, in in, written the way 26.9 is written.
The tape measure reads 5.5
